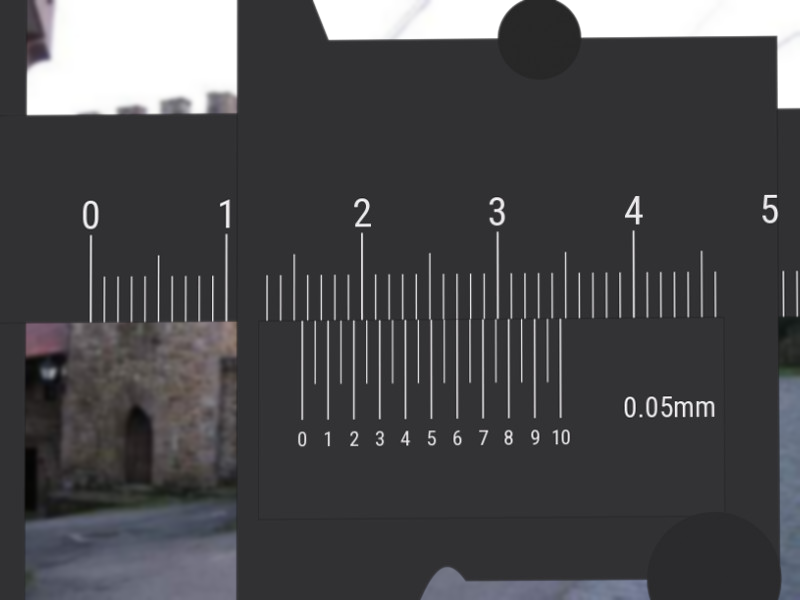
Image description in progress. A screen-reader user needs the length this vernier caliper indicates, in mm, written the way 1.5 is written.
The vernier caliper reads 15.6
